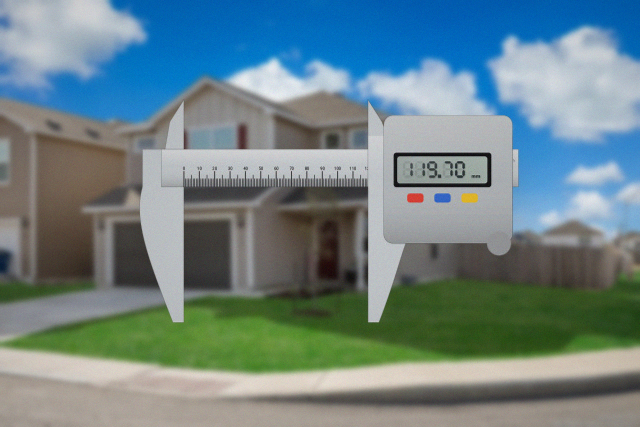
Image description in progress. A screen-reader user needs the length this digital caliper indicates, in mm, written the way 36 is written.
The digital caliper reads 119.70
